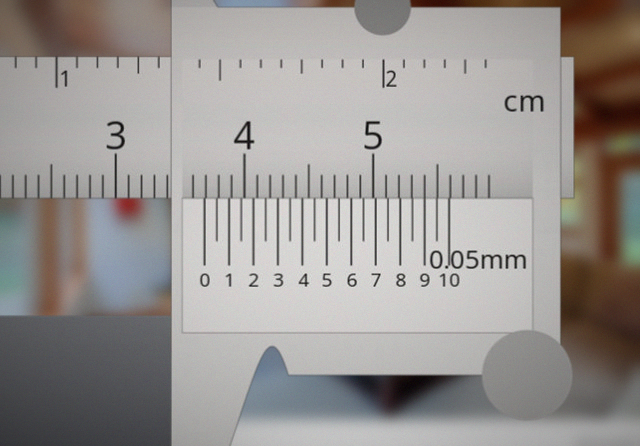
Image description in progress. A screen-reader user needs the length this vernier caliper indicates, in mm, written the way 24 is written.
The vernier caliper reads 36.9
